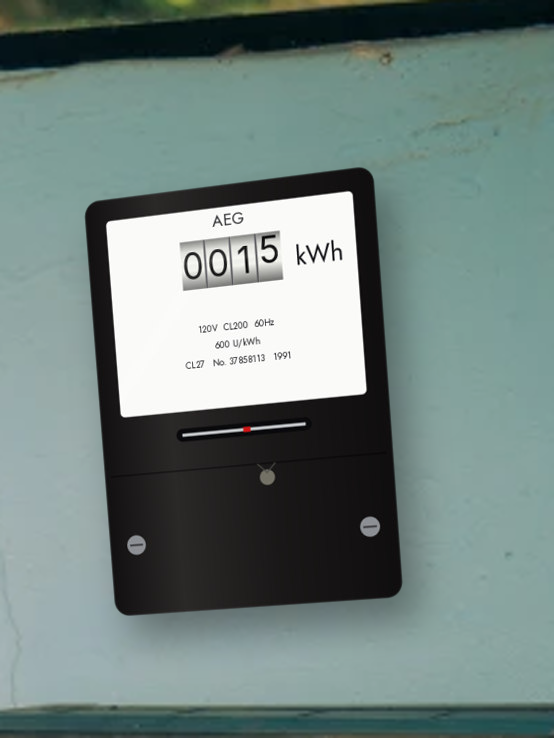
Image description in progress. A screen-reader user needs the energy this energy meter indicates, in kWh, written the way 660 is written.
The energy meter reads 15
